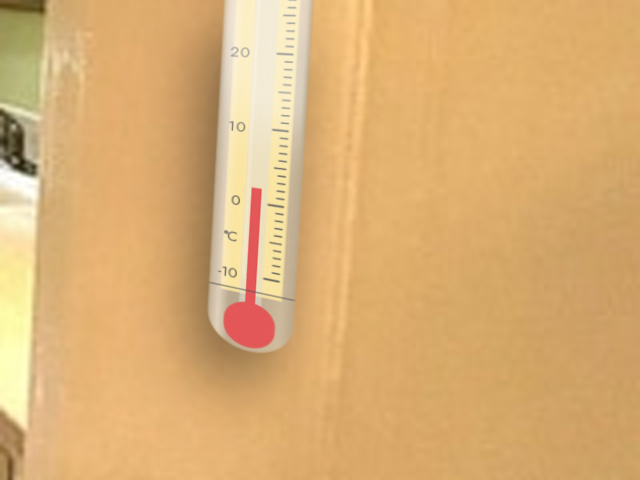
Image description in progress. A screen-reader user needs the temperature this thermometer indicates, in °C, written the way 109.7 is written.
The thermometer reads 2
